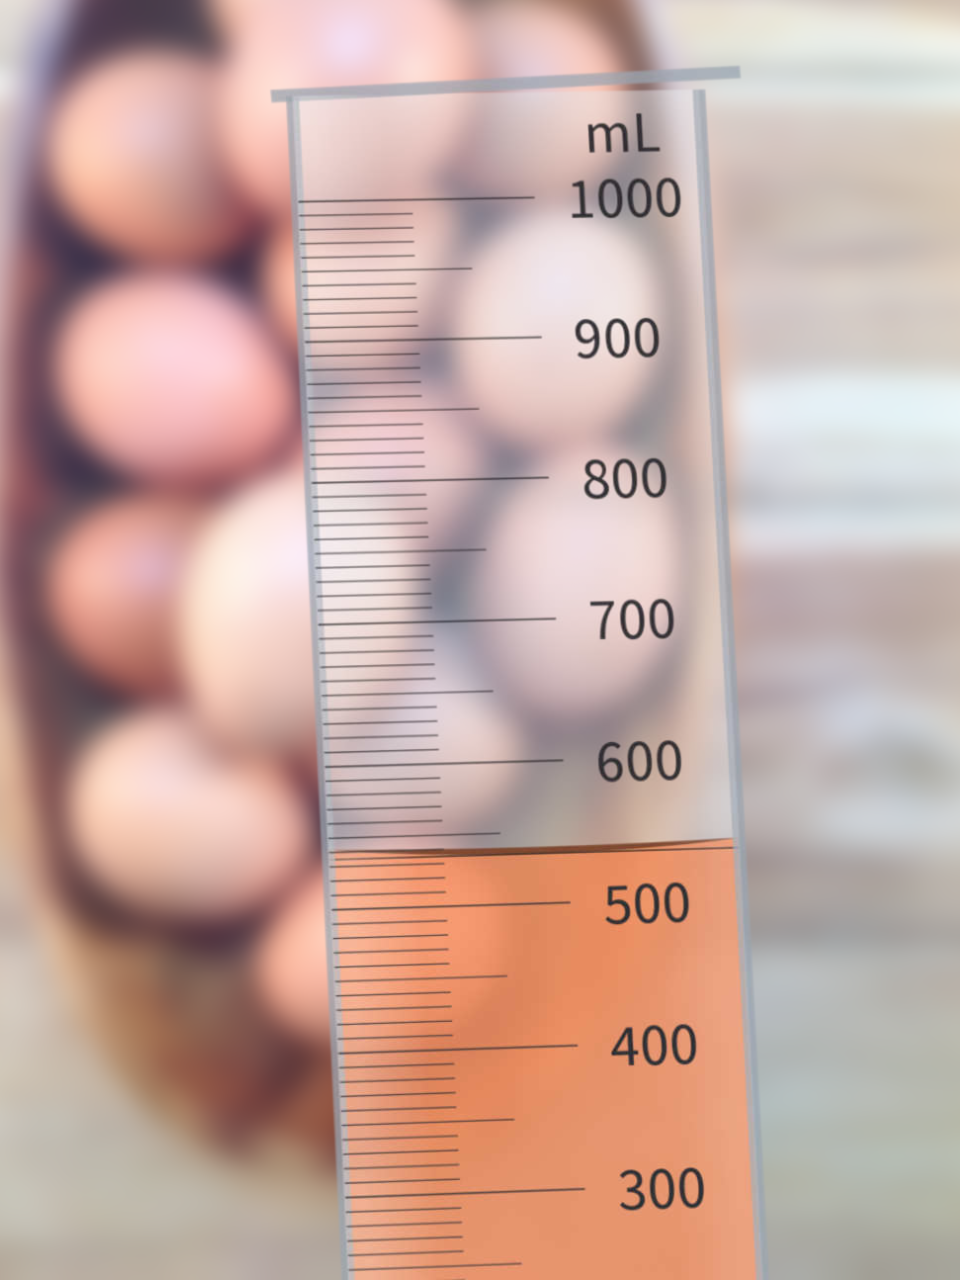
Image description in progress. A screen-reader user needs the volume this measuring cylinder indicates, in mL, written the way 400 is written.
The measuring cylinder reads 535
